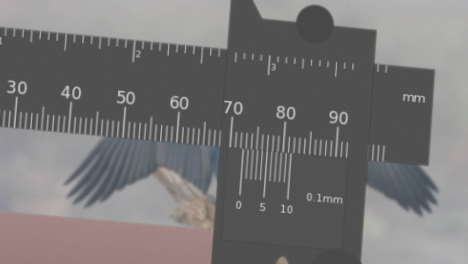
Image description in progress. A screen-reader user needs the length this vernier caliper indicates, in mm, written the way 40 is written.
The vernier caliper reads 72.5
